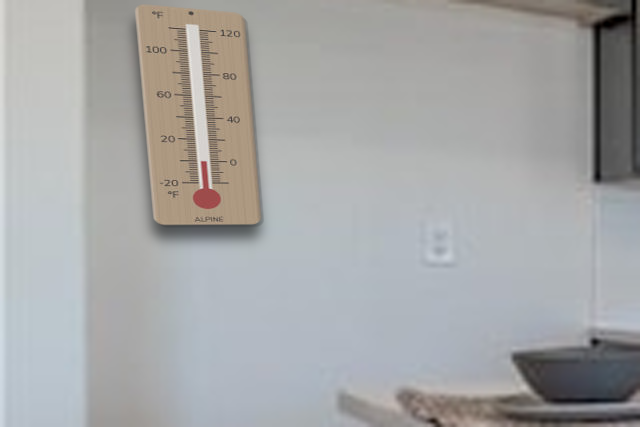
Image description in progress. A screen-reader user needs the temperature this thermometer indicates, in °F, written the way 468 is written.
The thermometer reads 0
